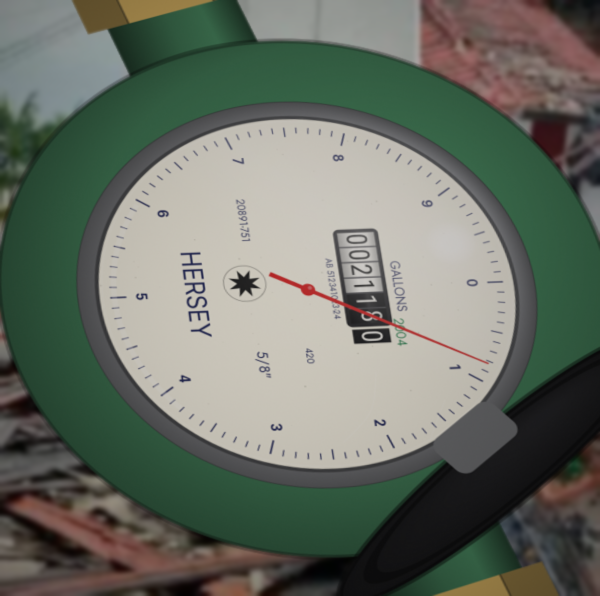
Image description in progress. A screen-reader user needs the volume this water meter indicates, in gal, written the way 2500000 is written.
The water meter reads 21180.8
